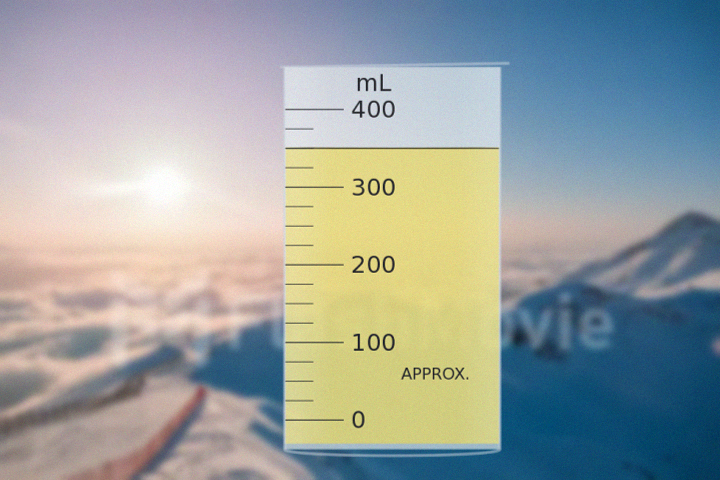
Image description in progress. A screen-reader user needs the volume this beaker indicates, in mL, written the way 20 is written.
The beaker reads 350
